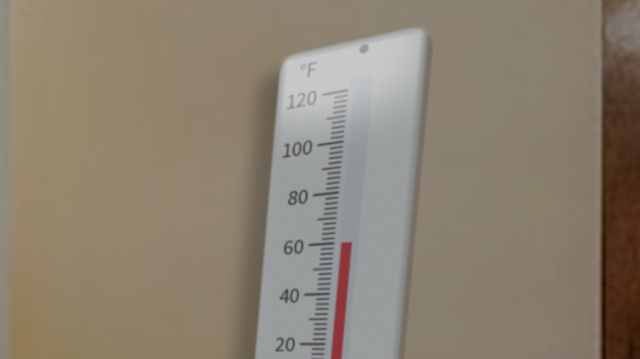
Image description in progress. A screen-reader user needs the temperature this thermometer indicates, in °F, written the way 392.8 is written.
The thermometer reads 60
